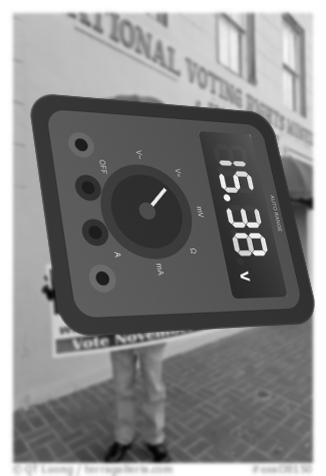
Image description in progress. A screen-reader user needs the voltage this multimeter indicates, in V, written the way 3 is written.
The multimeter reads 15.38
